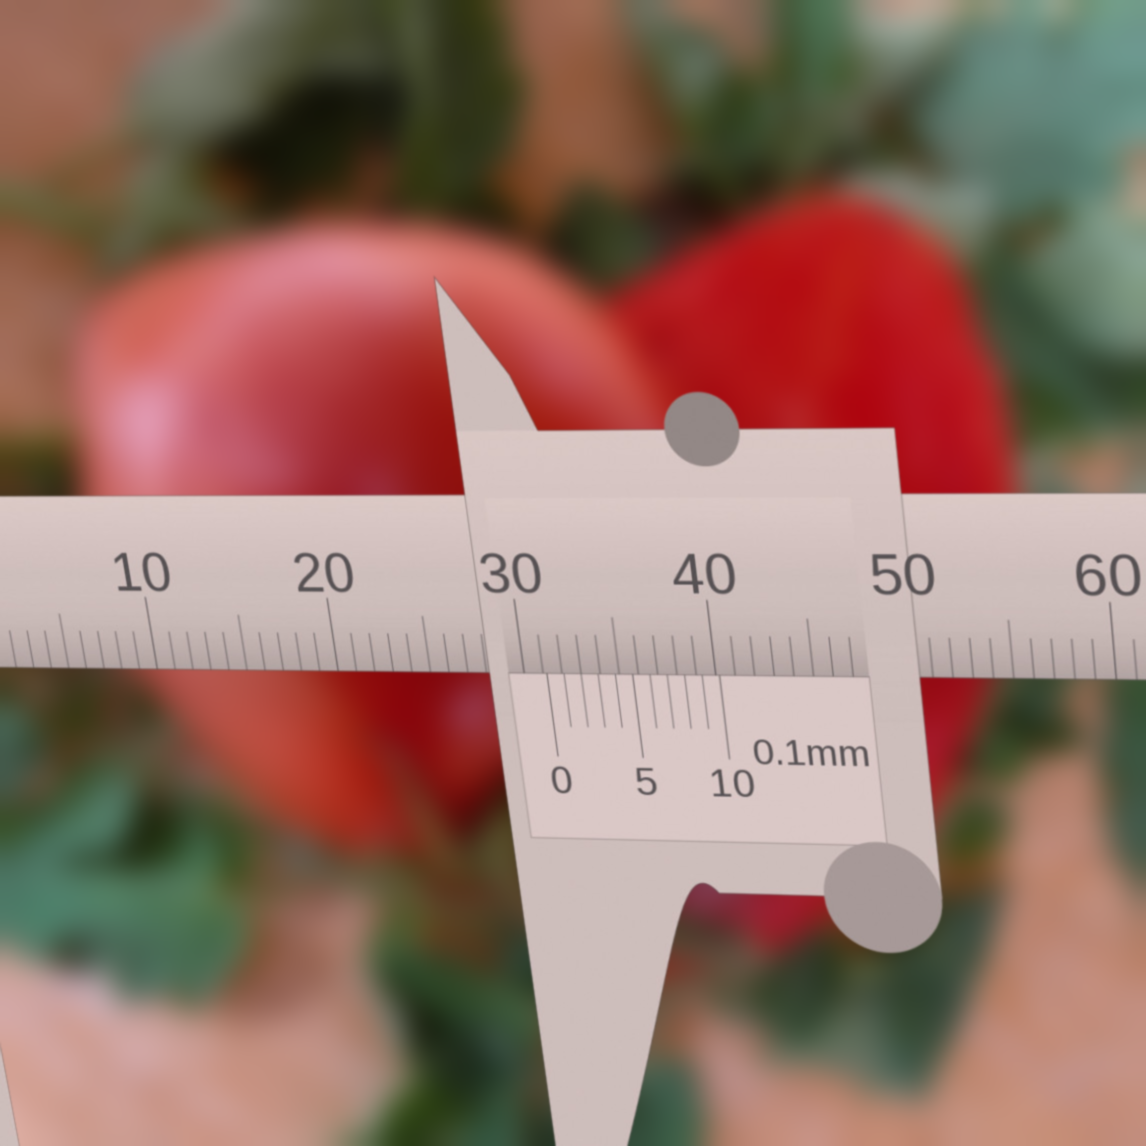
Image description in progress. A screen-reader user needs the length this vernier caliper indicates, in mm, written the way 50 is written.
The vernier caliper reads 31.2
